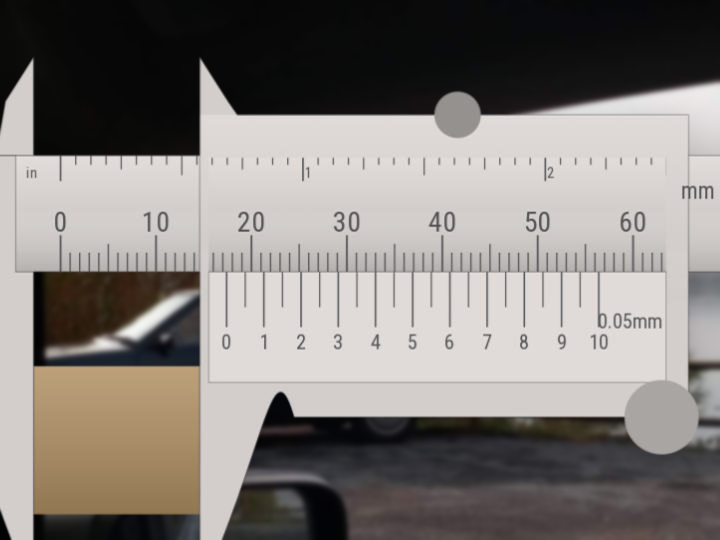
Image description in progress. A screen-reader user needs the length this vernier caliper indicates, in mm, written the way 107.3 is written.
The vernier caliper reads 17.4
